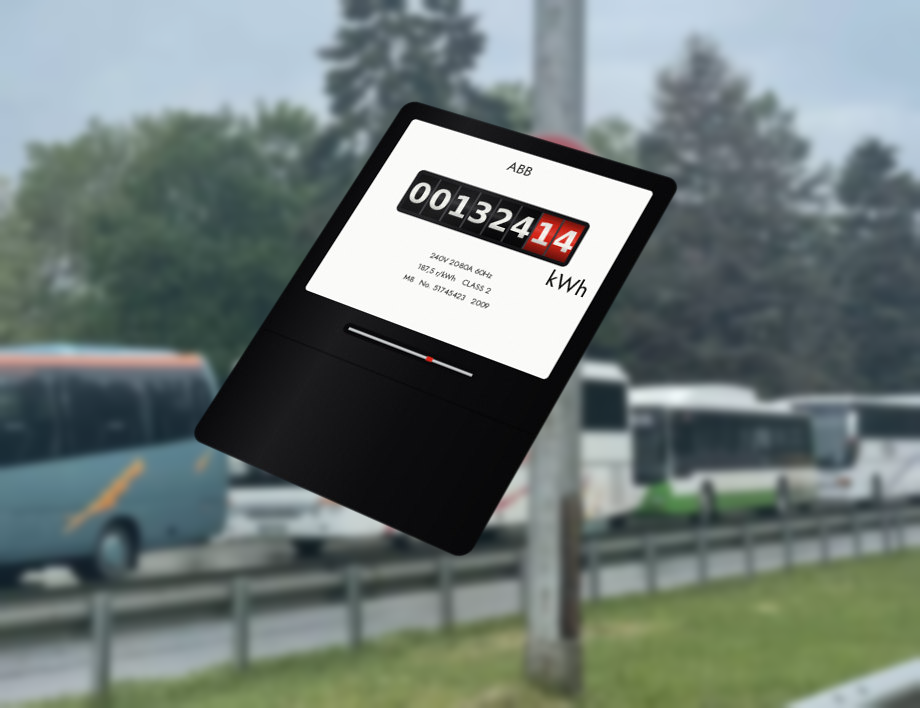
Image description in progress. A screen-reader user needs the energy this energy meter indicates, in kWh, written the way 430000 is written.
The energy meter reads 1324.14
